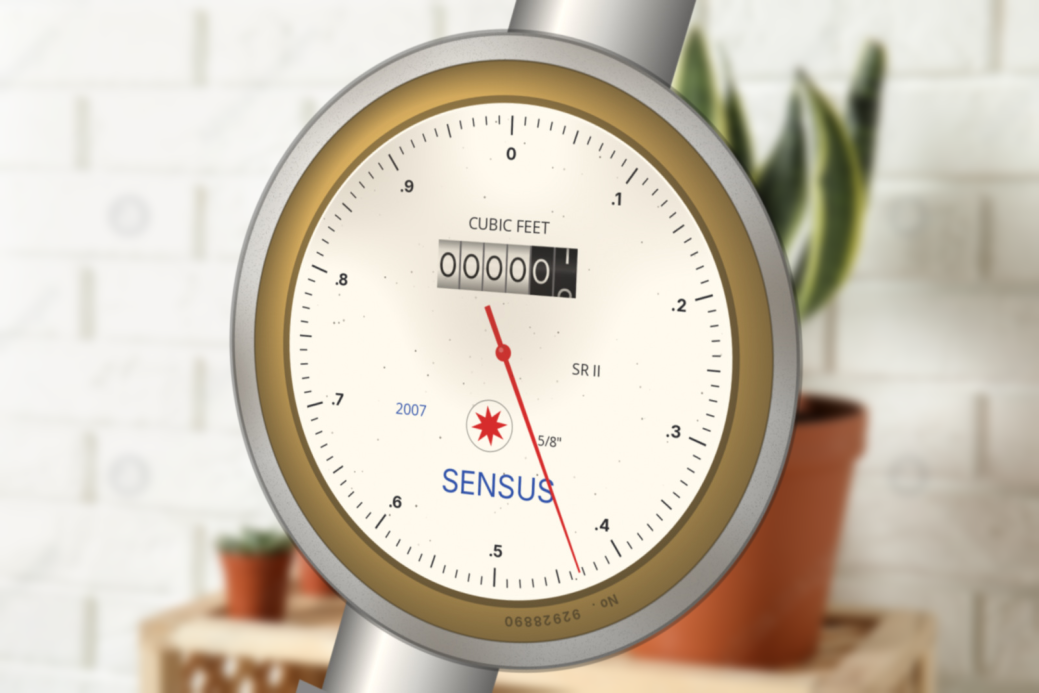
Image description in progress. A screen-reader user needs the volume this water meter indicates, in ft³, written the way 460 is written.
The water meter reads 1.43
